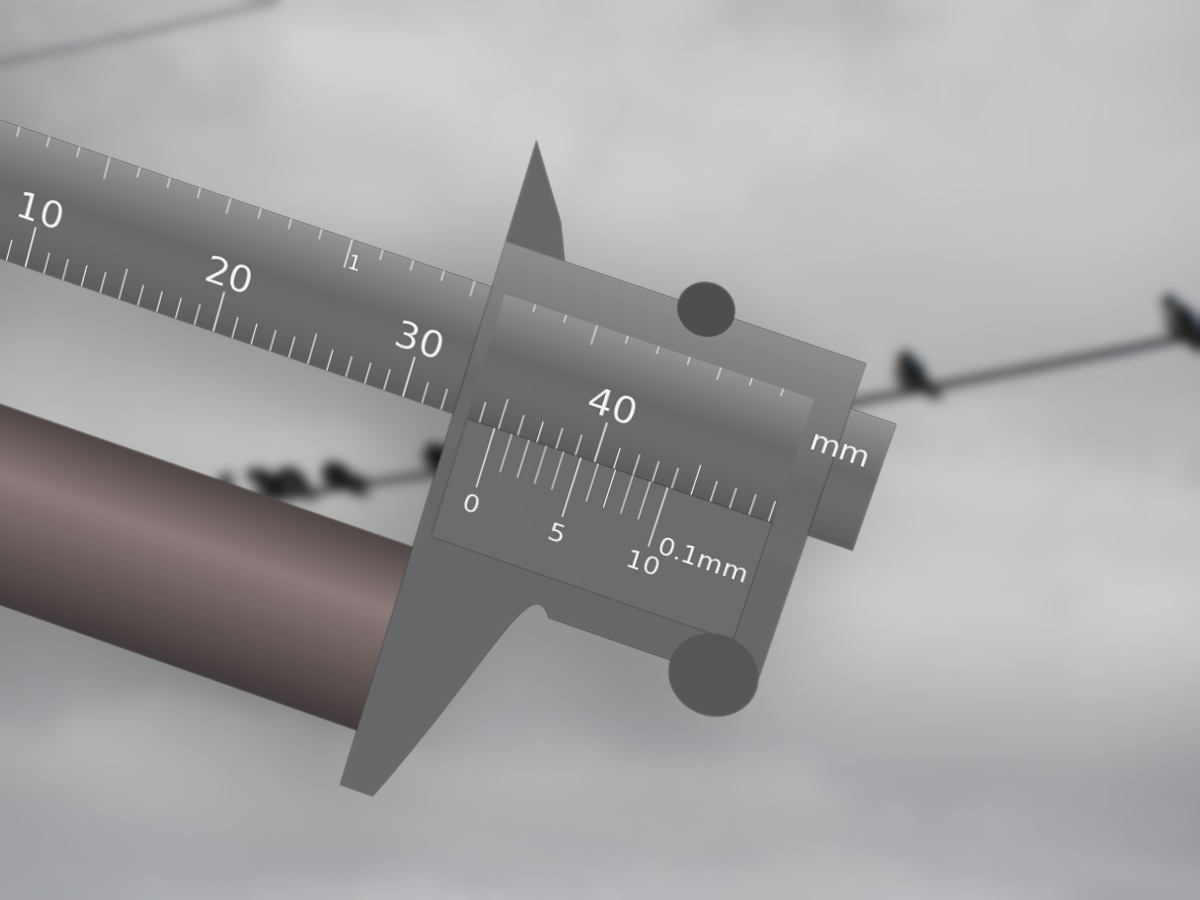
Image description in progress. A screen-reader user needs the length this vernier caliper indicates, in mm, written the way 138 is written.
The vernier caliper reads 34.8
